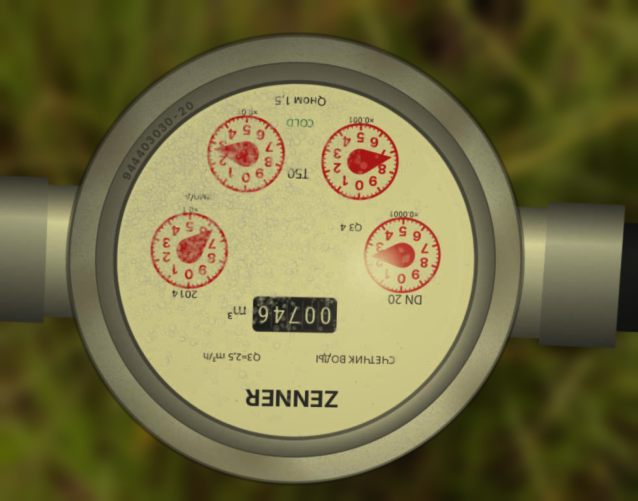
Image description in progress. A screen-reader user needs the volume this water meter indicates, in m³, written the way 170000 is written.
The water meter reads 746.6272
